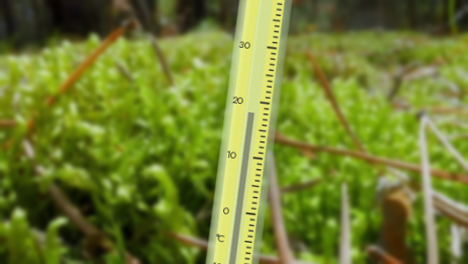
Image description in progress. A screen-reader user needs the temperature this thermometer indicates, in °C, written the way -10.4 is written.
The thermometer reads 18
